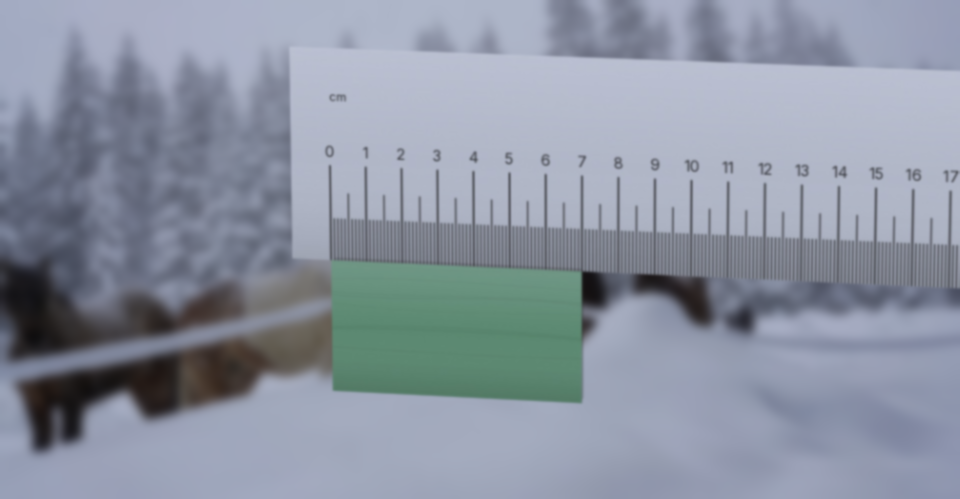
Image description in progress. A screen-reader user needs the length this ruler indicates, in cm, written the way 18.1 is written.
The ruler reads 7
